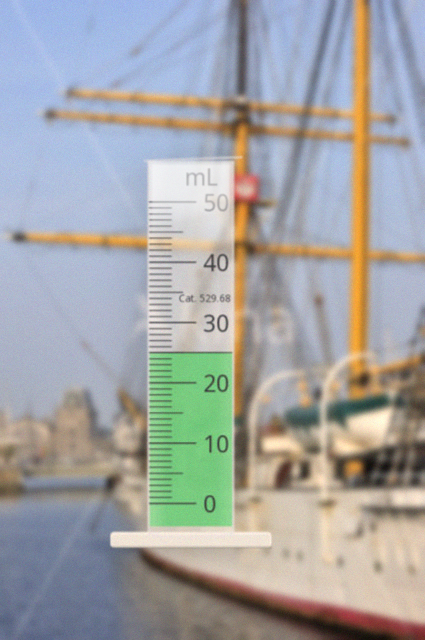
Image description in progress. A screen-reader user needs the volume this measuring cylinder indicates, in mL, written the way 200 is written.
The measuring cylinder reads 25
